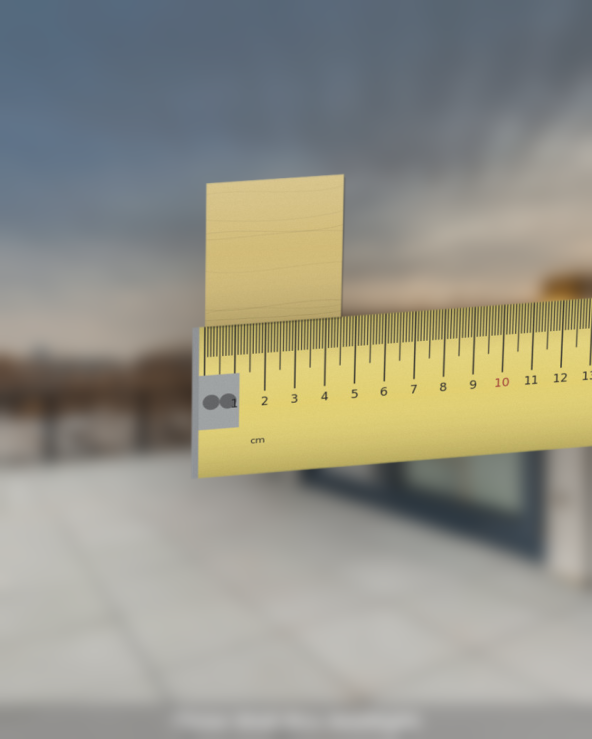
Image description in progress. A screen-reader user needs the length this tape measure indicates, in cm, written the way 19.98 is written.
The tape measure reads 4.5
